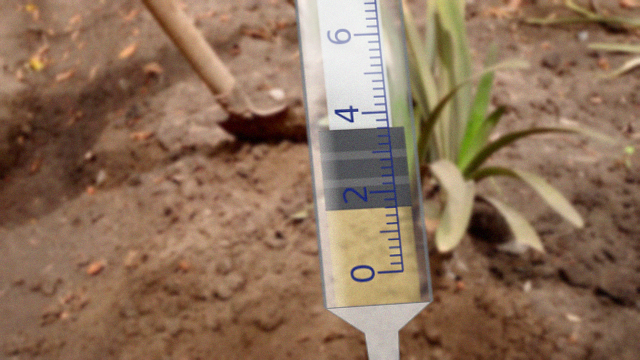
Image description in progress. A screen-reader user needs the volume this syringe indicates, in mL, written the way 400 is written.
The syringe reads 1.6
